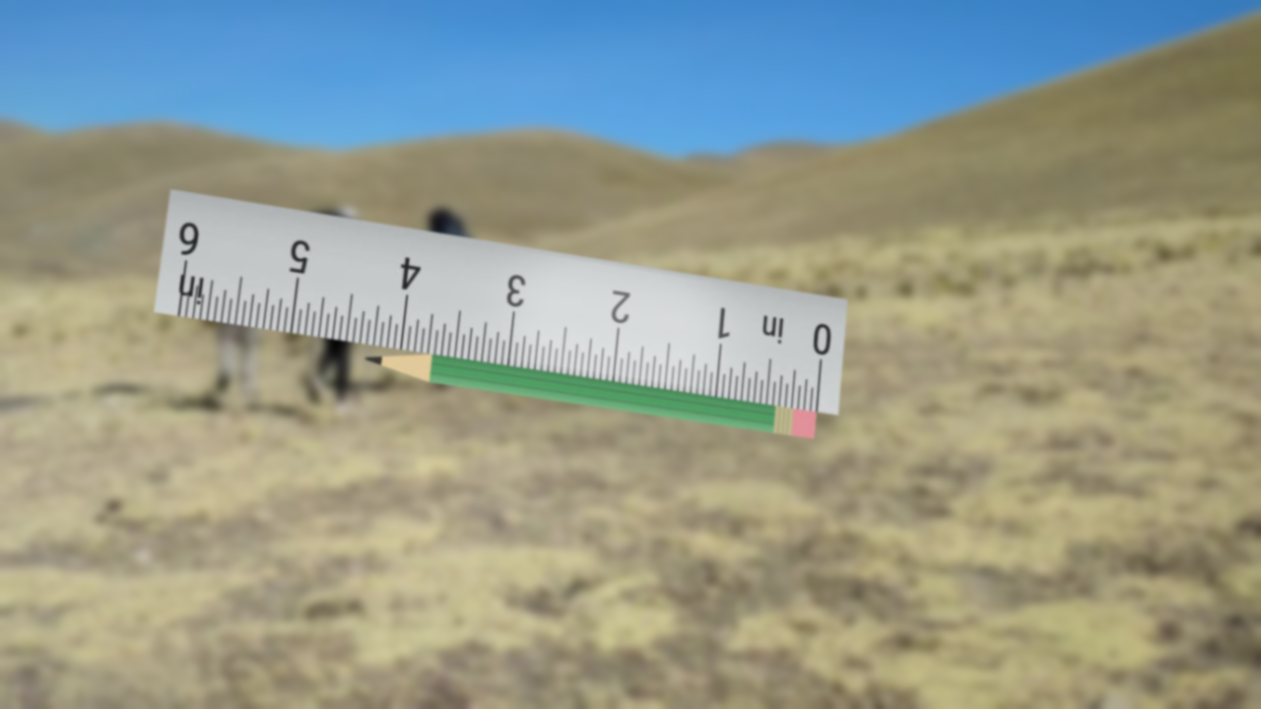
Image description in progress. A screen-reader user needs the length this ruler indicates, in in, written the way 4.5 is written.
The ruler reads 4.3125
